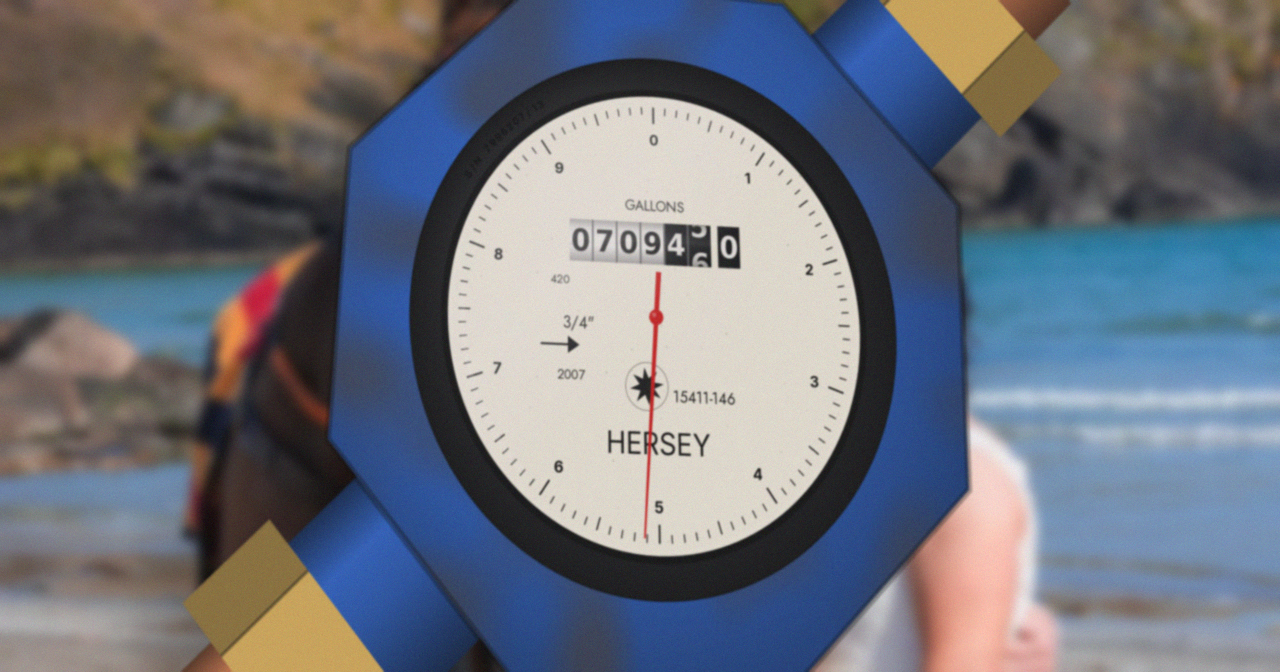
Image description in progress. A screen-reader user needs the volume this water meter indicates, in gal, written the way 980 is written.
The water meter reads 709455.1
